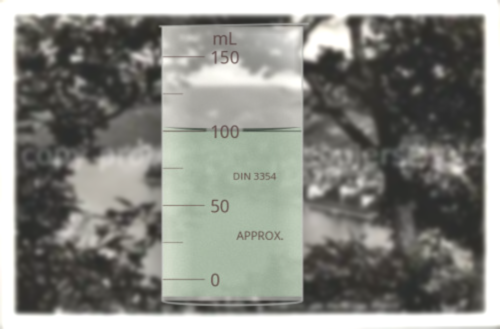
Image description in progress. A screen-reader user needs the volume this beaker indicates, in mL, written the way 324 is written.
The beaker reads 100
